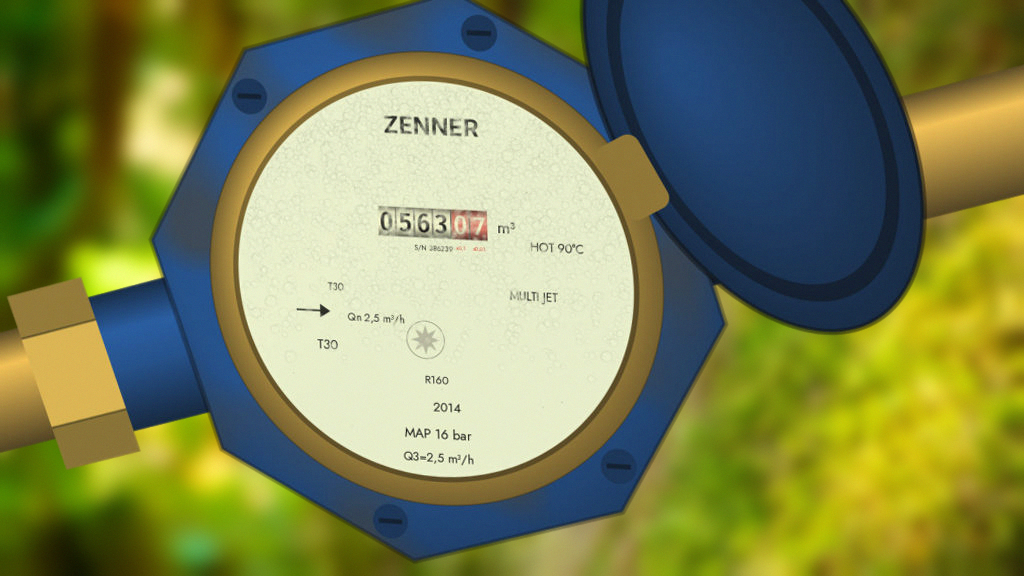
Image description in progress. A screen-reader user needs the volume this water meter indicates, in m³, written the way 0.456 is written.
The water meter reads 563.07
